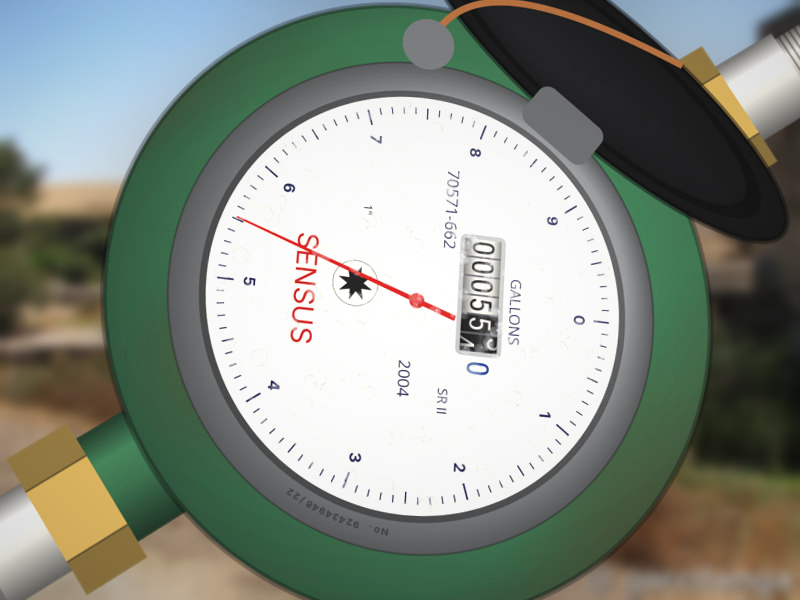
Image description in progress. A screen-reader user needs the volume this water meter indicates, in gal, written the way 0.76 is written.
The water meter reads 5535.5
